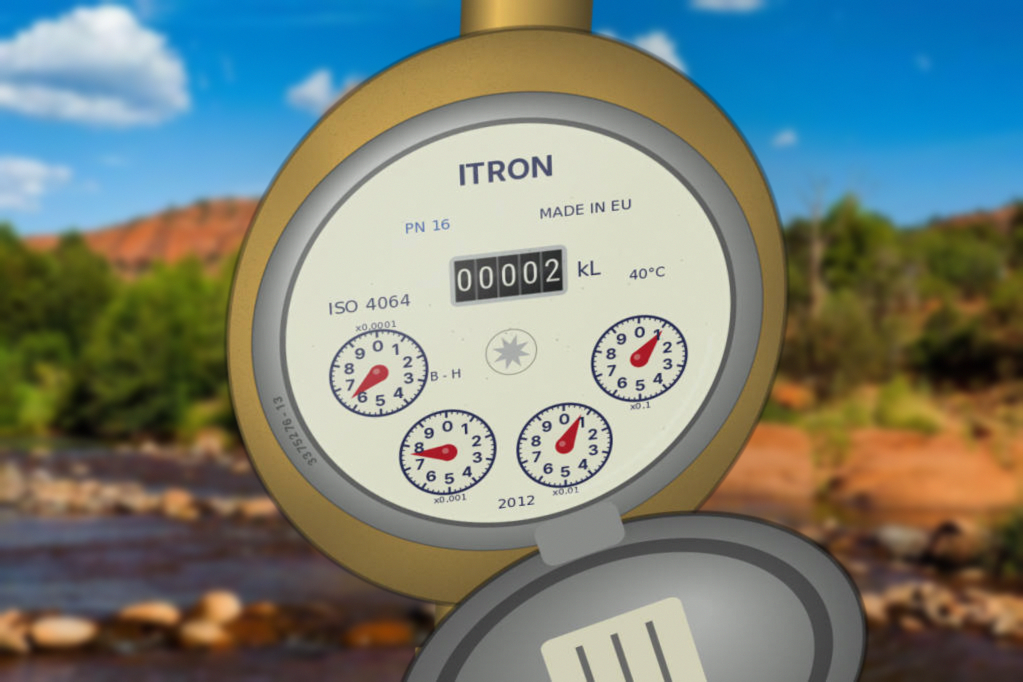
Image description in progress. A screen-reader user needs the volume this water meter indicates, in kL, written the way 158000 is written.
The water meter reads 2.1076
